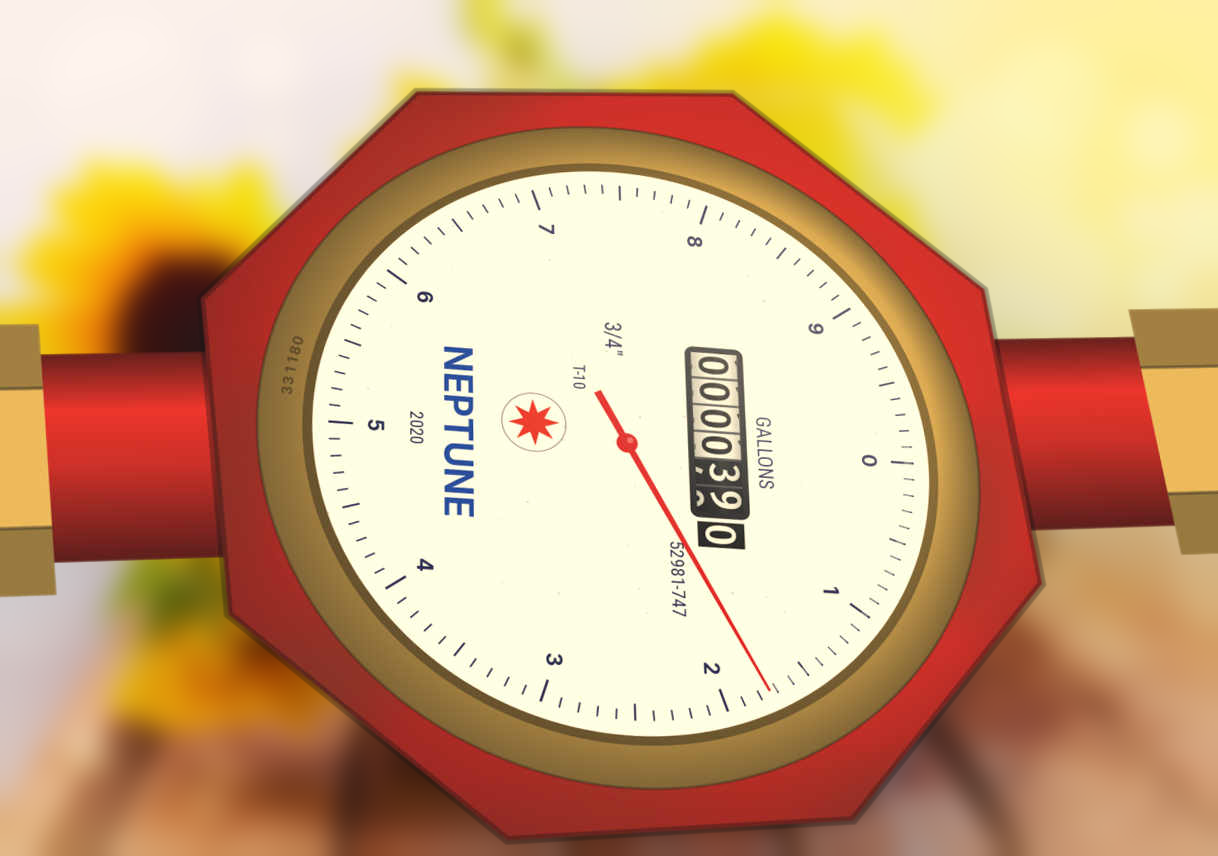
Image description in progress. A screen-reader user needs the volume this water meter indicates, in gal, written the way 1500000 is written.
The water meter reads 391.7
